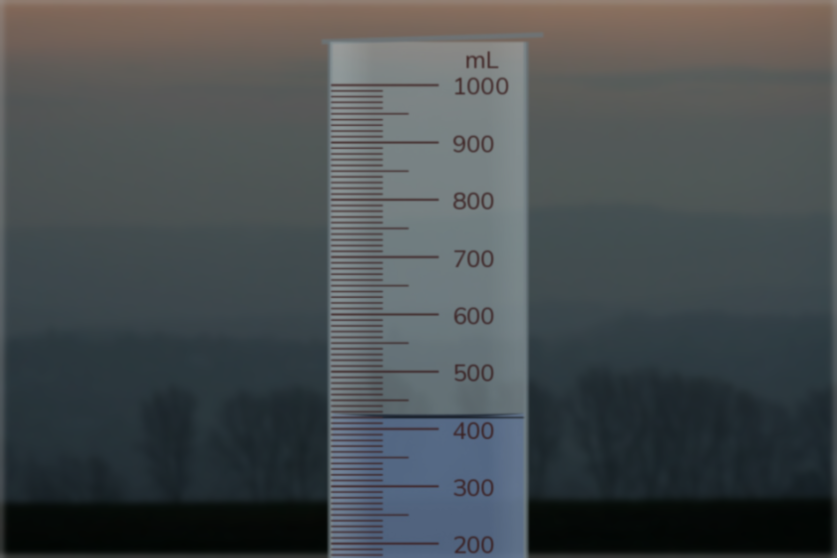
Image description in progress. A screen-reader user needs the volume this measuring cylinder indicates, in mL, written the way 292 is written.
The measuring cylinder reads 420
